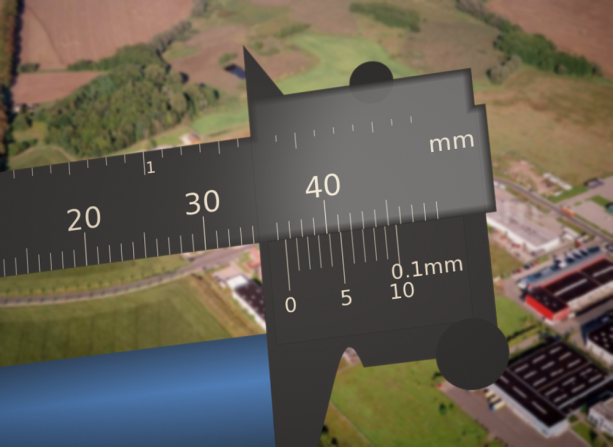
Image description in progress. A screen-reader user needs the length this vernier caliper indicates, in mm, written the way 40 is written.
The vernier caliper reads 36.6
